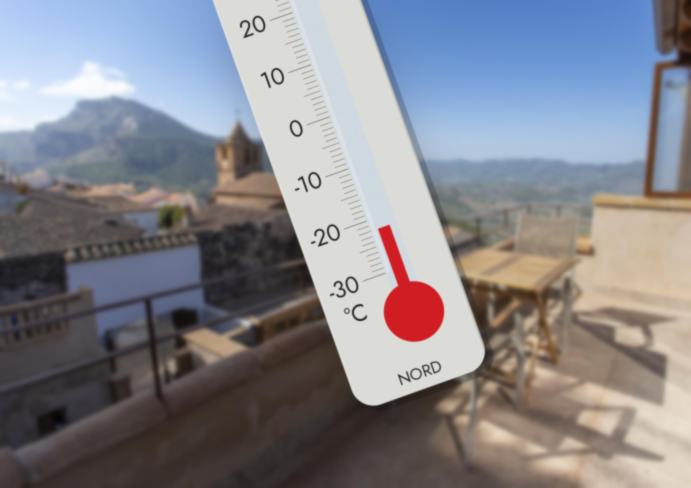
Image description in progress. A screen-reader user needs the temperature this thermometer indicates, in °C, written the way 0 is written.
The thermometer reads -22
